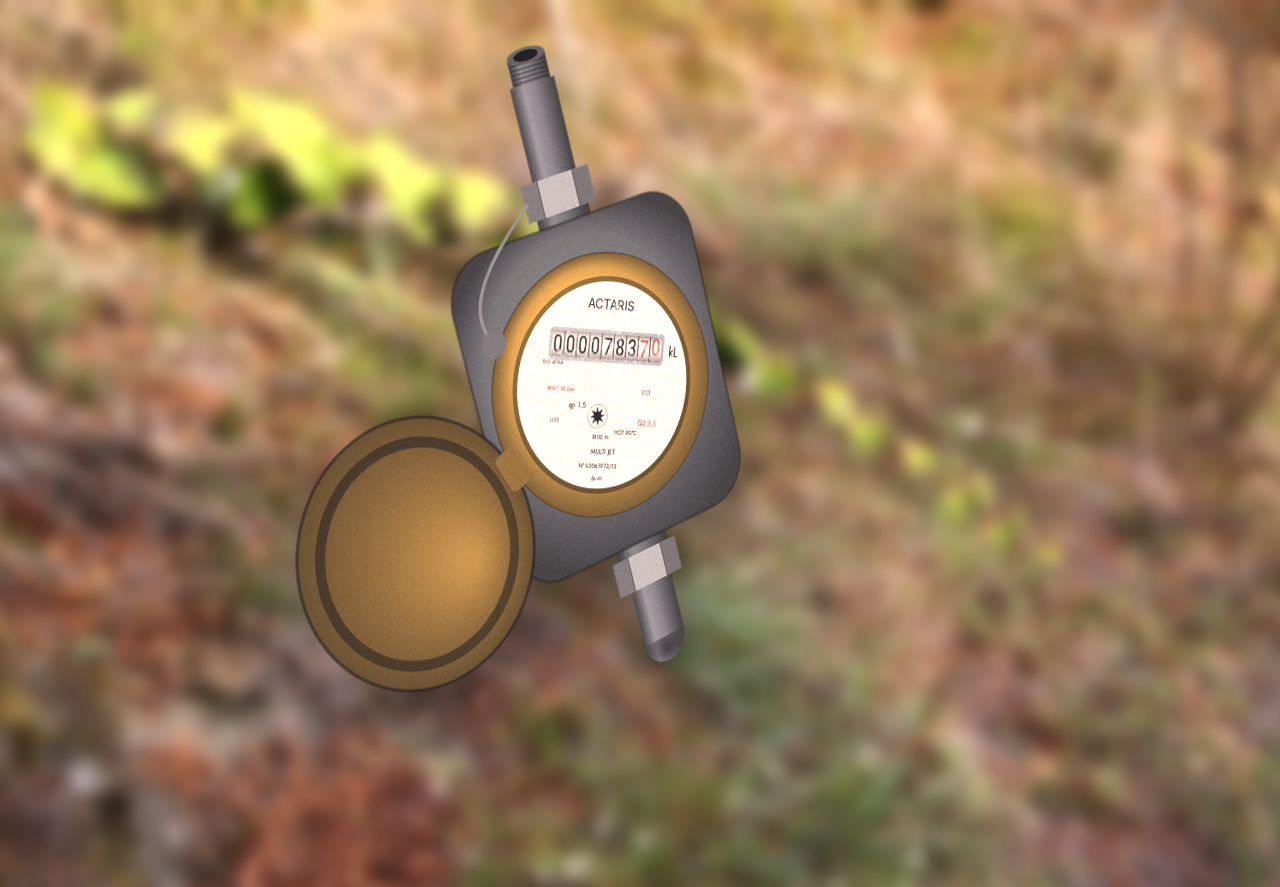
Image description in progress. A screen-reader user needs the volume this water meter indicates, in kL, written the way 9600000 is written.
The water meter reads 783.70
